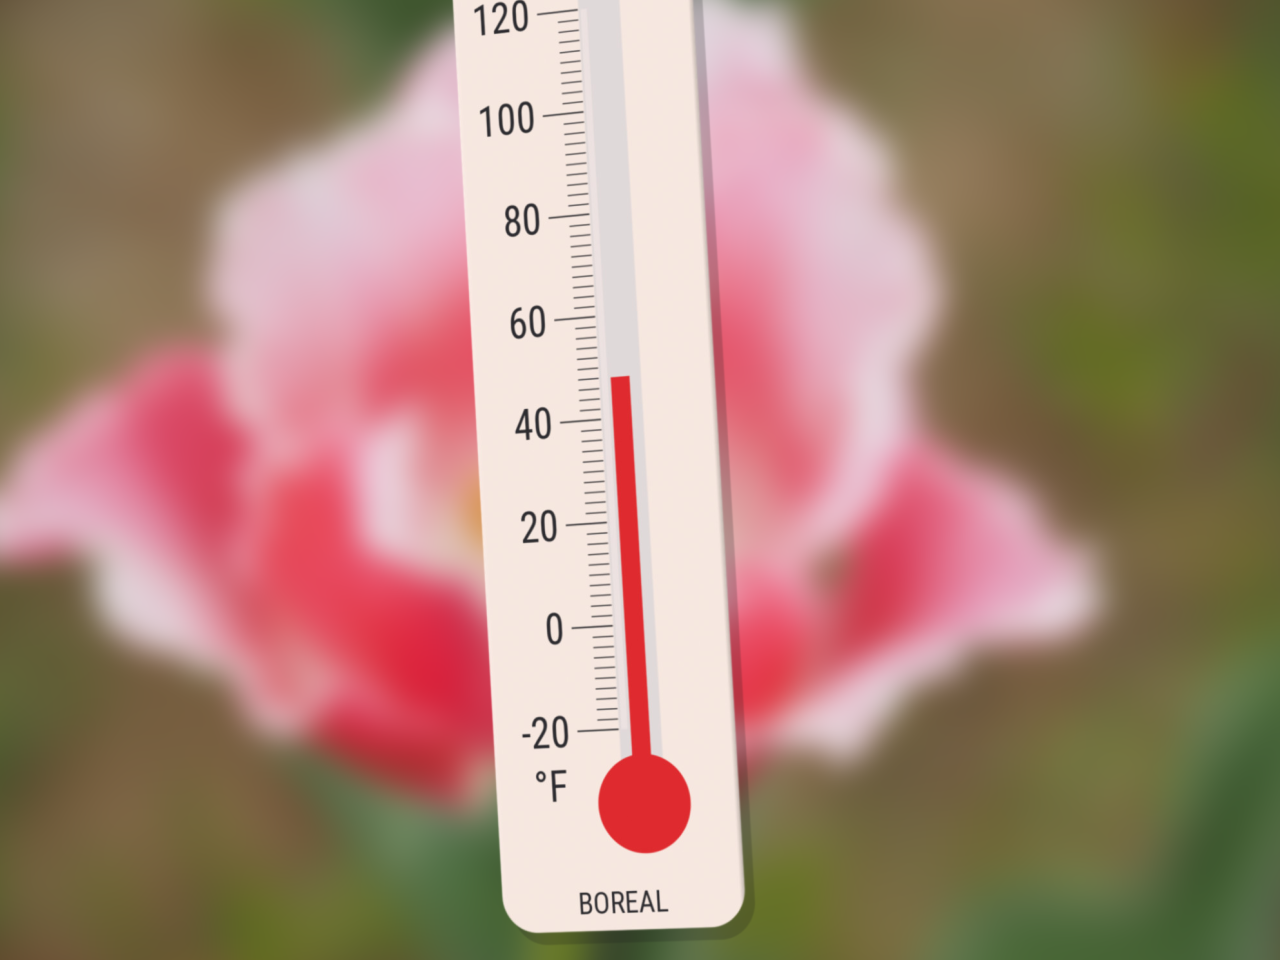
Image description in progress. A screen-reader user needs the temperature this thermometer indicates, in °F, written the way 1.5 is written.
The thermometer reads 48
